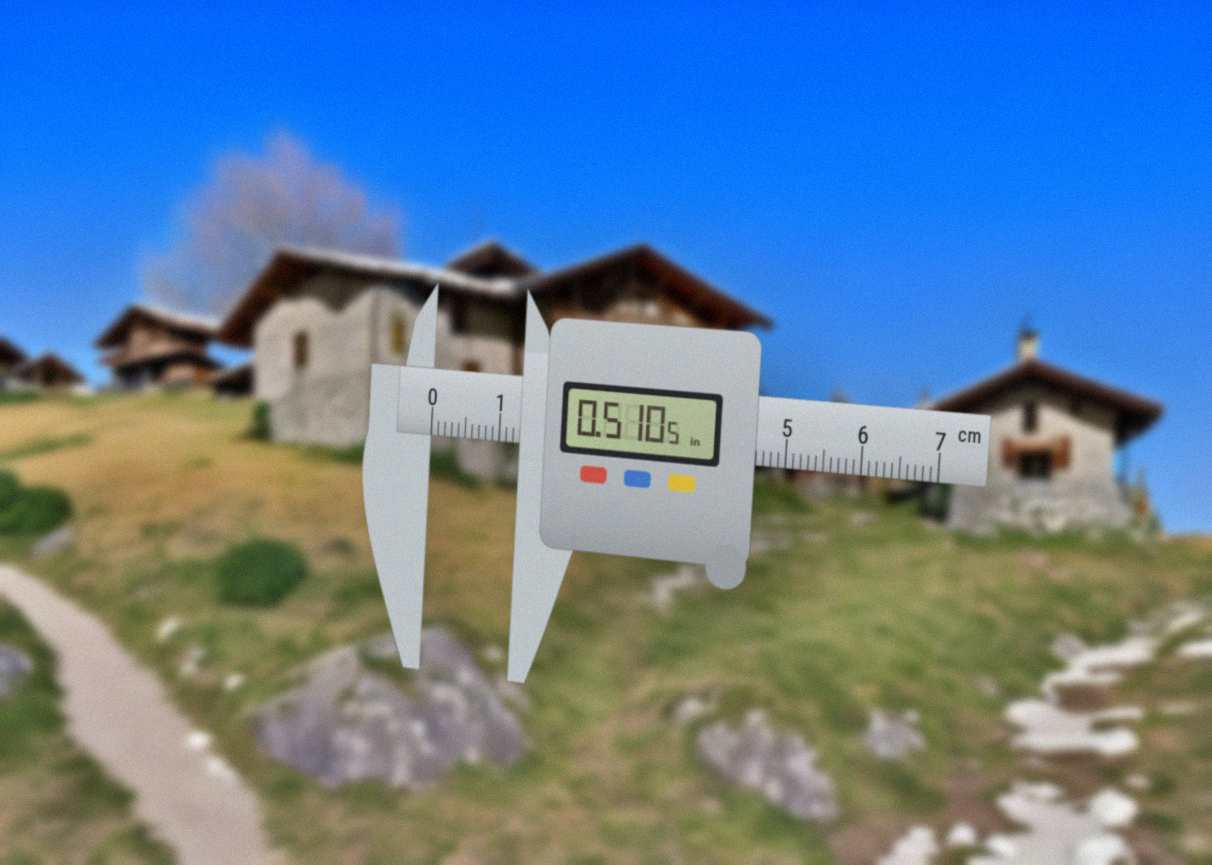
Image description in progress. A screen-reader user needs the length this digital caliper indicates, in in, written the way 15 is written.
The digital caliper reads 0.5105
